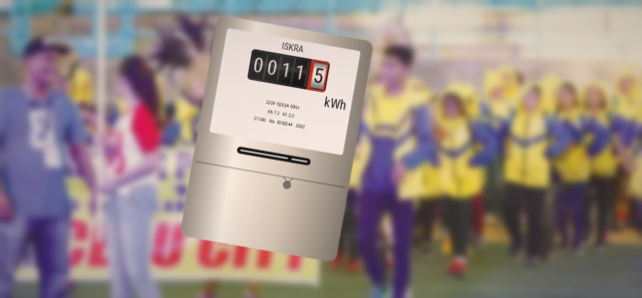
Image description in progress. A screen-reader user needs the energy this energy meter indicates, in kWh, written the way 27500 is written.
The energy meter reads 11.5
